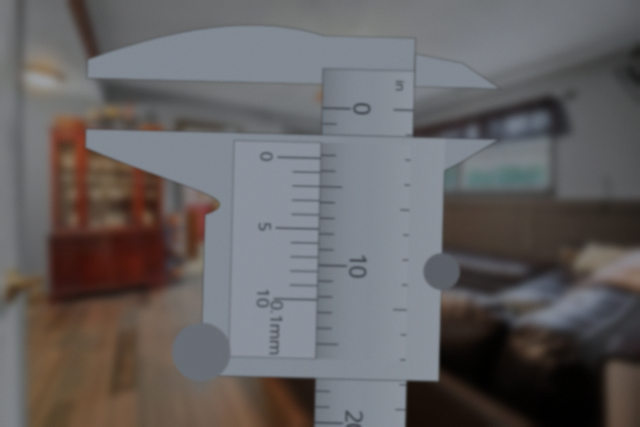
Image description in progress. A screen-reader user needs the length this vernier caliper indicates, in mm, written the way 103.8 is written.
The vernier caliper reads 3.2
